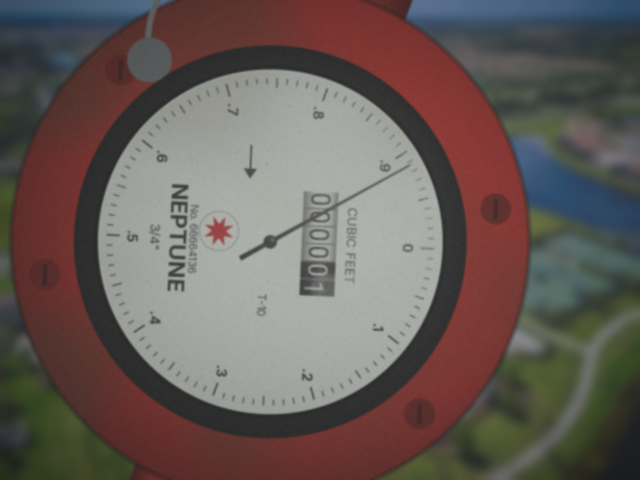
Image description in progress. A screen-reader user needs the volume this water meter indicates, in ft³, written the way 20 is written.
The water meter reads 0.91
